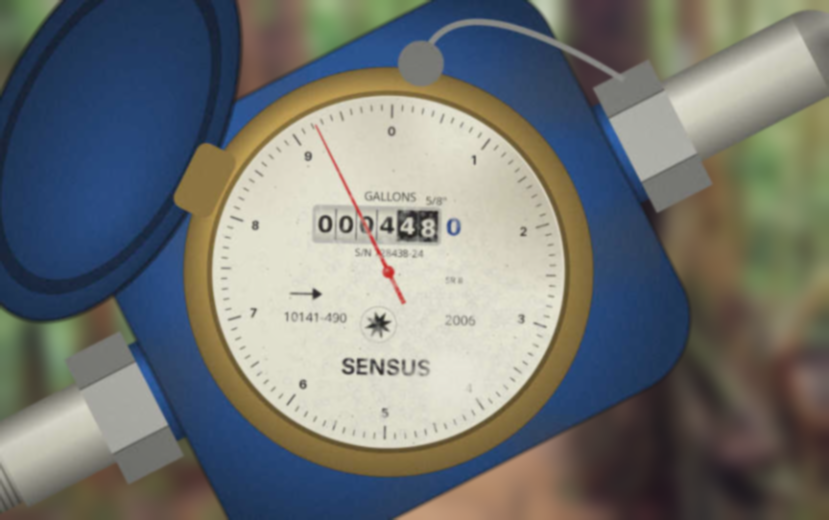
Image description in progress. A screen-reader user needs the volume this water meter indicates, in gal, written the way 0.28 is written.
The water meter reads 4479.2
